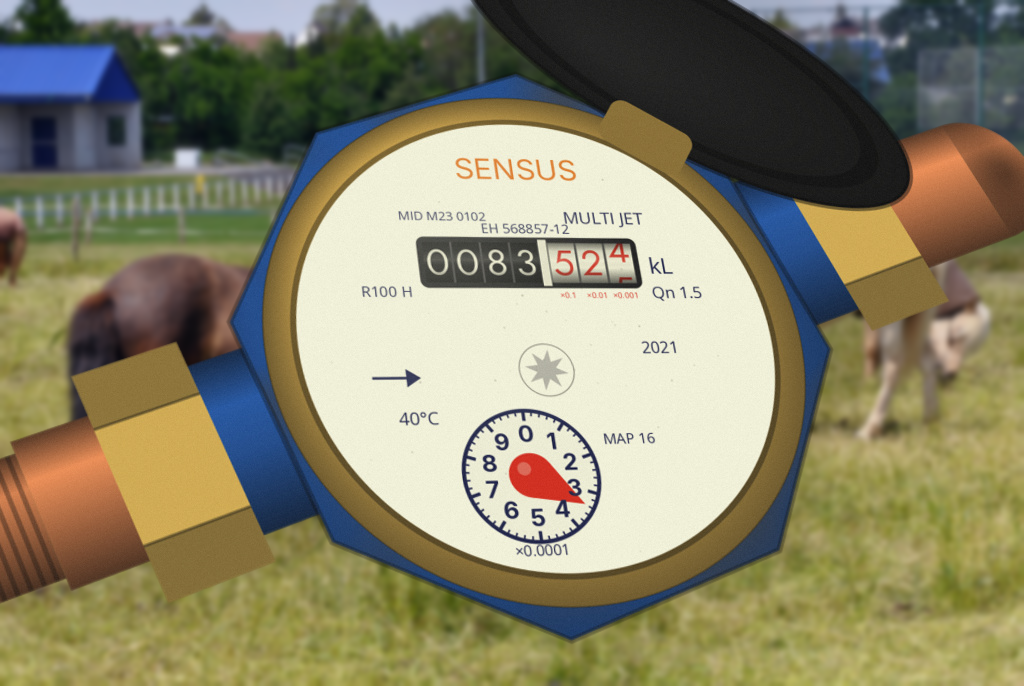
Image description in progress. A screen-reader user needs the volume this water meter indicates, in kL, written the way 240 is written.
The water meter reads 83.5243
